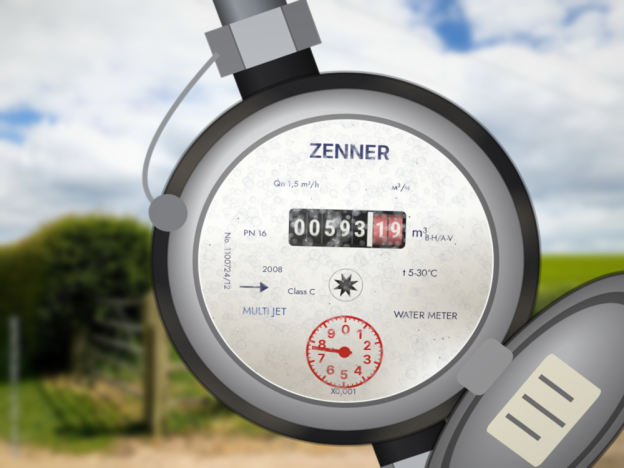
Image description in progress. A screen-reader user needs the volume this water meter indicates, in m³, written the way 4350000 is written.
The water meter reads 593.197
